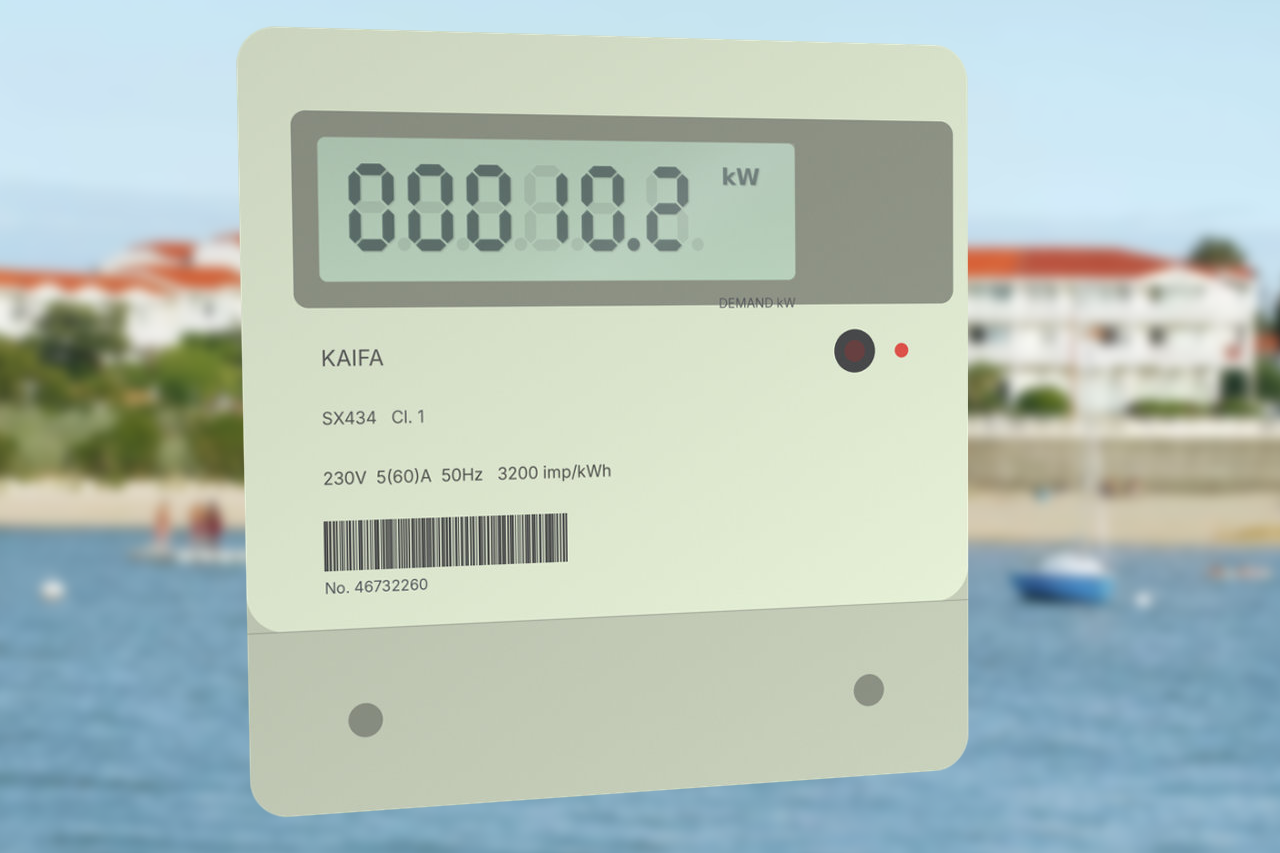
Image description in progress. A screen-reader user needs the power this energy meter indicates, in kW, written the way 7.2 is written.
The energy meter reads 10.2
